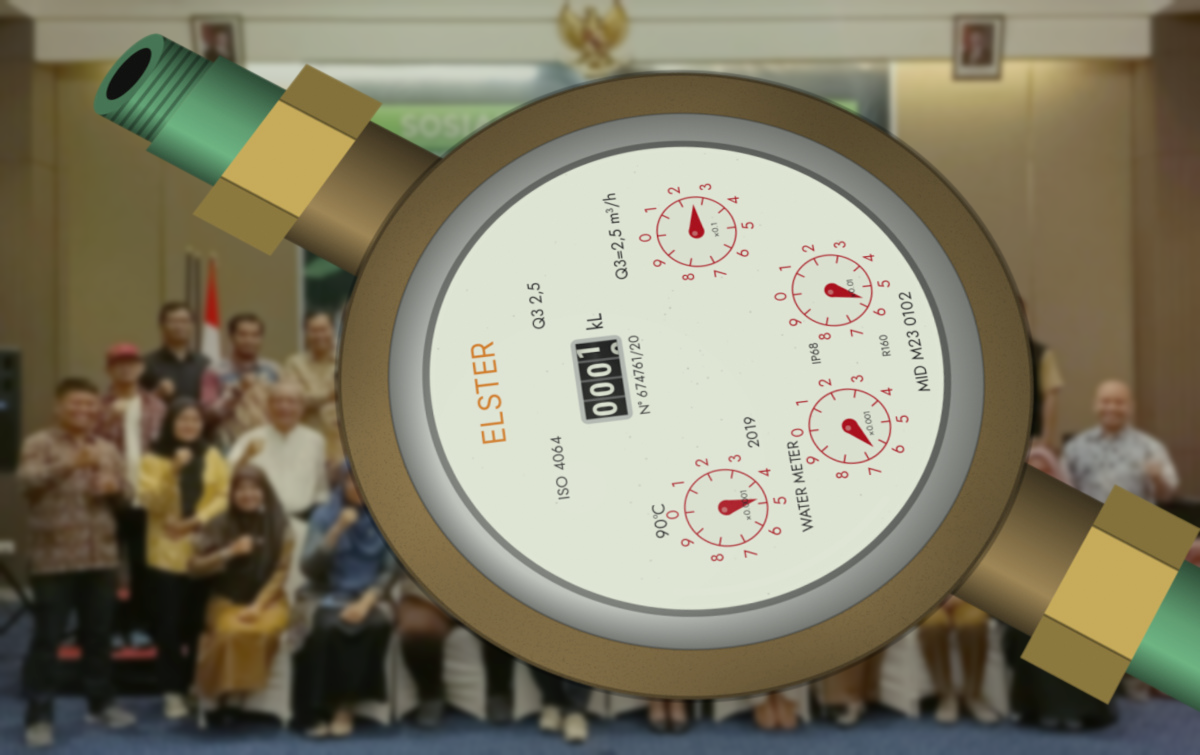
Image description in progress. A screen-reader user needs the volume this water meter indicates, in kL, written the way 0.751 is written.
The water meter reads 1.2564
